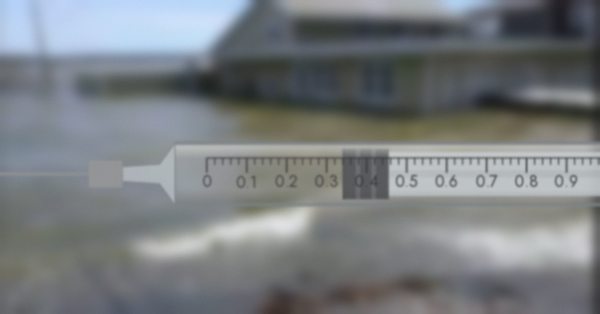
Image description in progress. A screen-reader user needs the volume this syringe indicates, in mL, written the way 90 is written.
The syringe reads 0.34
